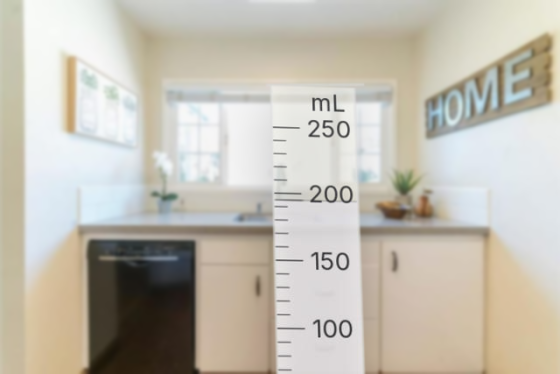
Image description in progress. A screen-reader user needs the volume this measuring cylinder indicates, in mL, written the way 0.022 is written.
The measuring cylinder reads 195
